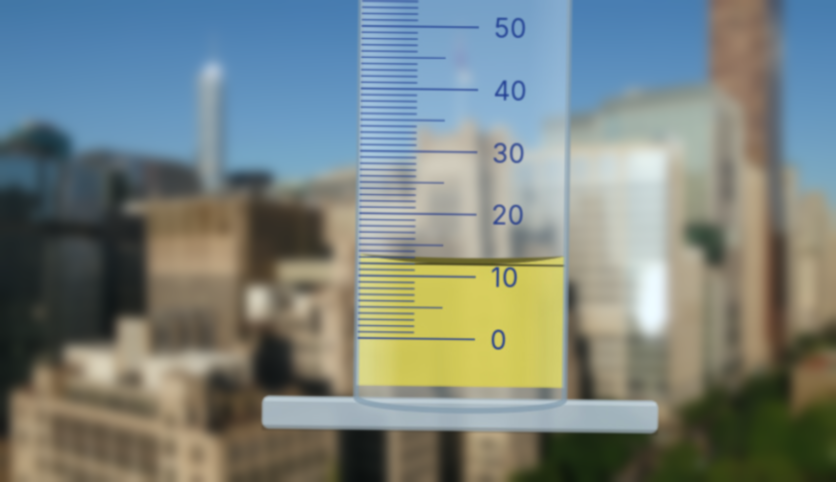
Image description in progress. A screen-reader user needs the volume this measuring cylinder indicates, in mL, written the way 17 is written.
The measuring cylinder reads 12
